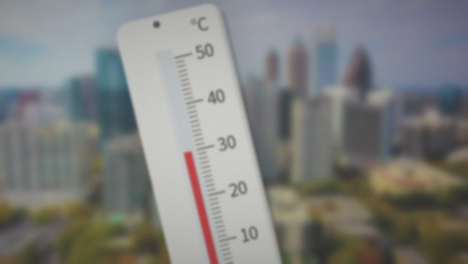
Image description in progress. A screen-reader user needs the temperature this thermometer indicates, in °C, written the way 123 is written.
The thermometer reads 30
